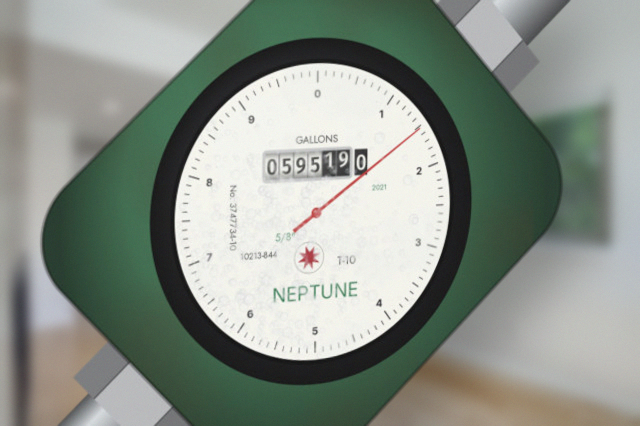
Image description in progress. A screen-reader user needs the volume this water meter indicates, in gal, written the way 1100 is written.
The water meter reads 595191.5
